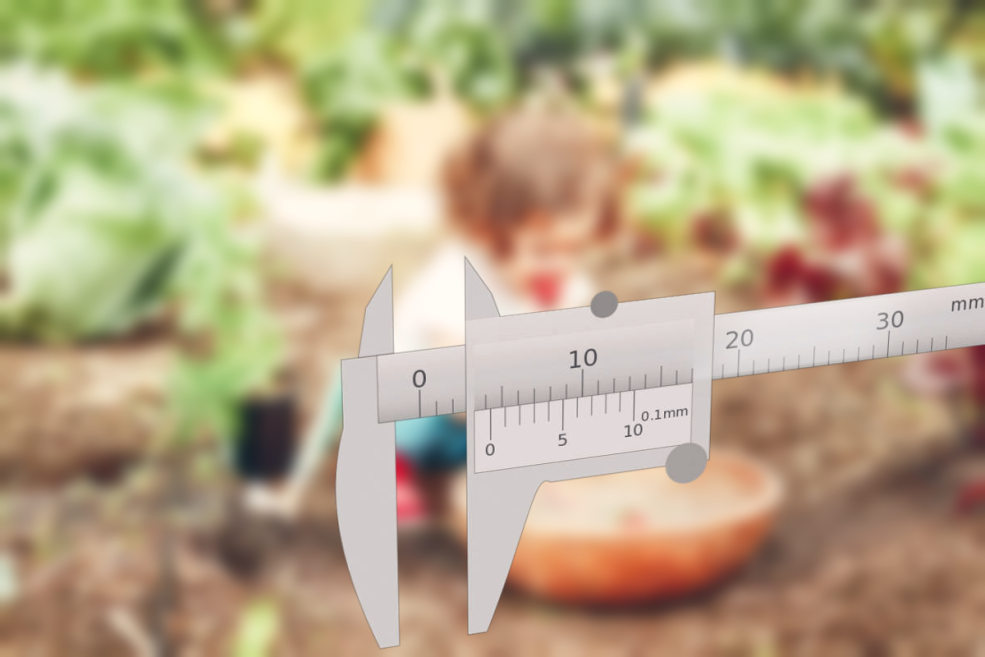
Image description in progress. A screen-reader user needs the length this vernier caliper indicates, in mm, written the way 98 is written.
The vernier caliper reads 4.3
